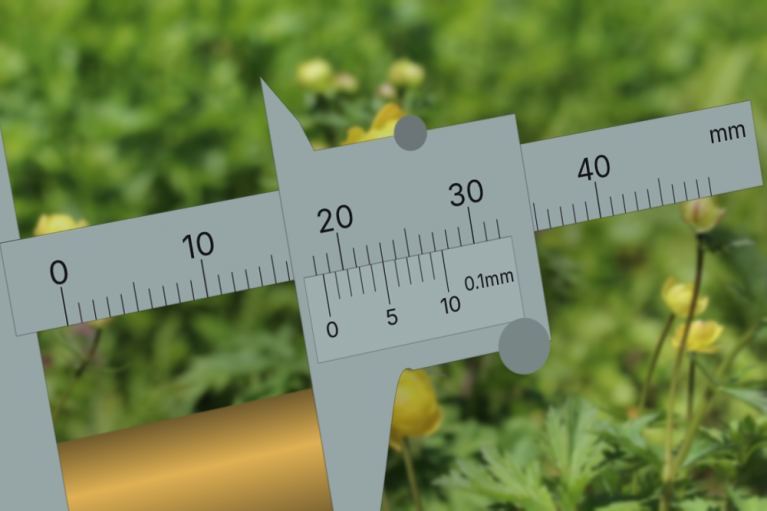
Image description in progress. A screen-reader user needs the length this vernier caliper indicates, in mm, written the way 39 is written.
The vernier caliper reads 18.5
